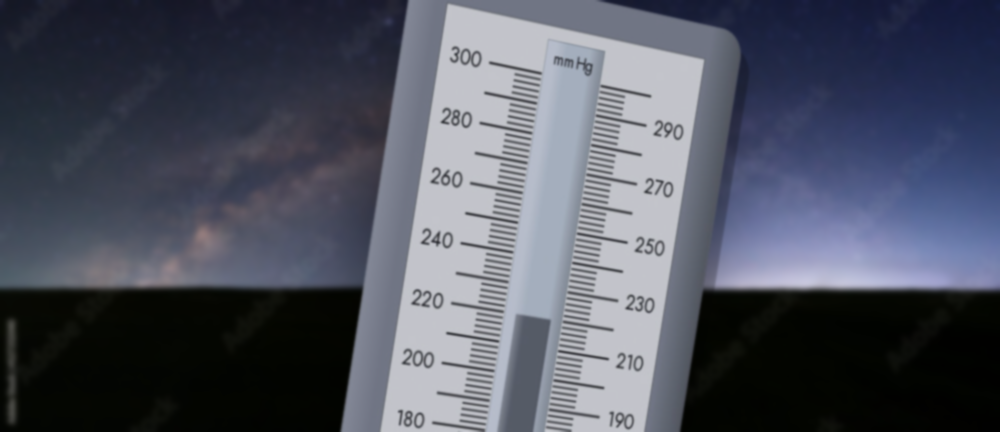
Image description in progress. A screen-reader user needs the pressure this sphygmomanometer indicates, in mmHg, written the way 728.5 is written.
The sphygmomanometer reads 220
